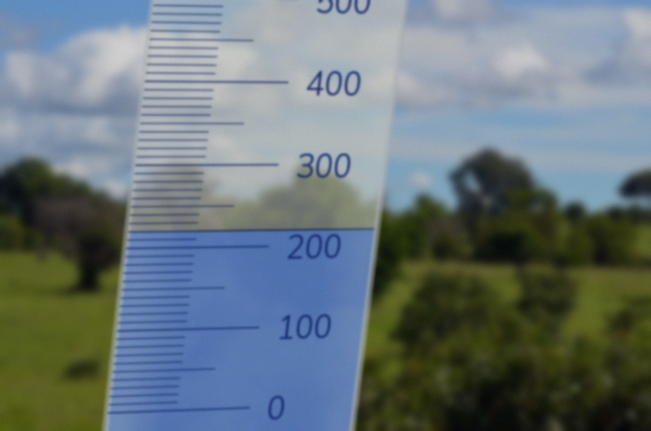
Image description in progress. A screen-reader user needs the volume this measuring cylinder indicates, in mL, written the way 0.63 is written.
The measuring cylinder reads 220
